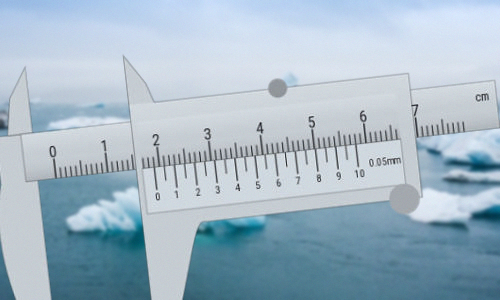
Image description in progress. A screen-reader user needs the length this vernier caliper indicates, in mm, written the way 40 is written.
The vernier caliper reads 19.0
